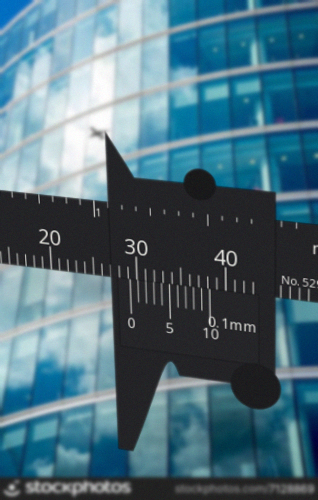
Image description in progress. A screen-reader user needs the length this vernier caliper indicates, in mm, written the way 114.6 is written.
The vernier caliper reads 29.2
